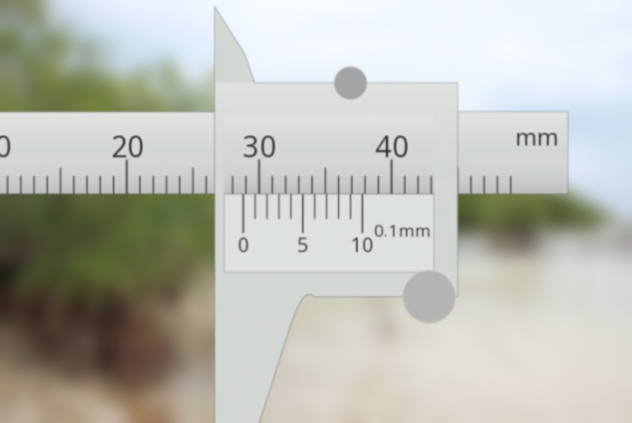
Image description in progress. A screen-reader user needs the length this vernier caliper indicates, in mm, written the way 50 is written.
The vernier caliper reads 28.8
